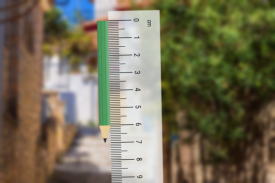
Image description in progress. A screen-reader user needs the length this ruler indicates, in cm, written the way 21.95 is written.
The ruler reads 7
